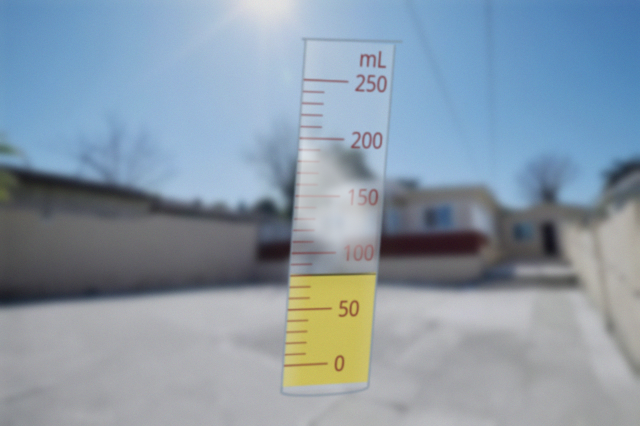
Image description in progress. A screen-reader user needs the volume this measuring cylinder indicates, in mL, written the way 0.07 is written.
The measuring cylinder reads 80
